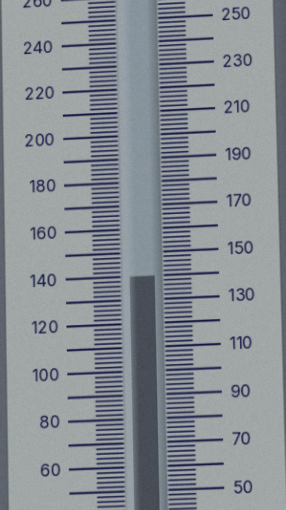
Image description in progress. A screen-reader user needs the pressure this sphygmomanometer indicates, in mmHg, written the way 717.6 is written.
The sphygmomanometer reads 140
